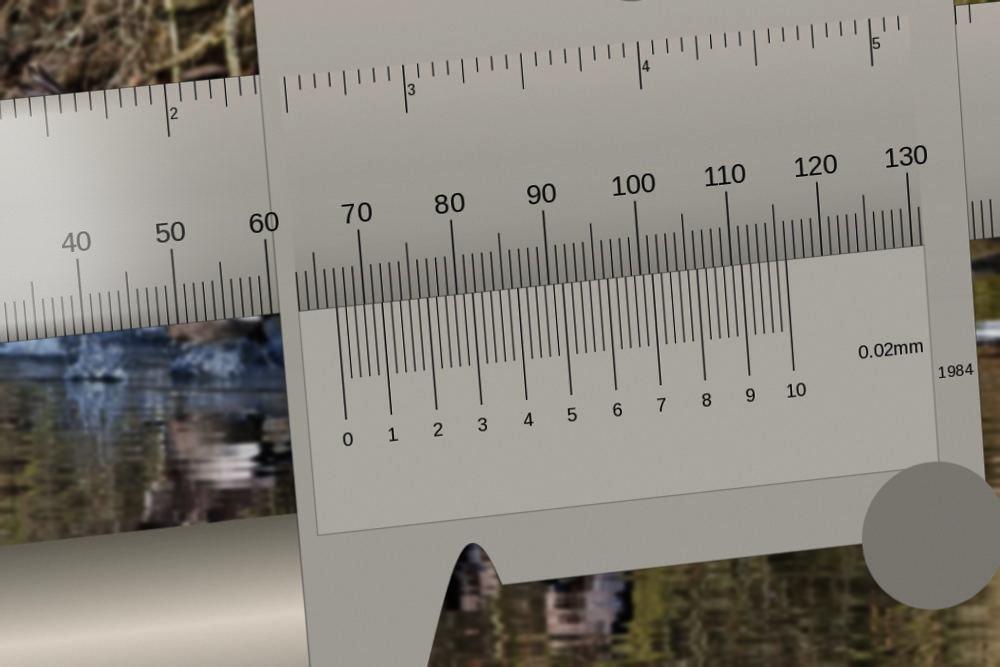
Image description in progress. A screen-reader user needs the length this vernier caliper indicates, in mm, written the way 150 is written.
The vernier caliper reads 67.0
